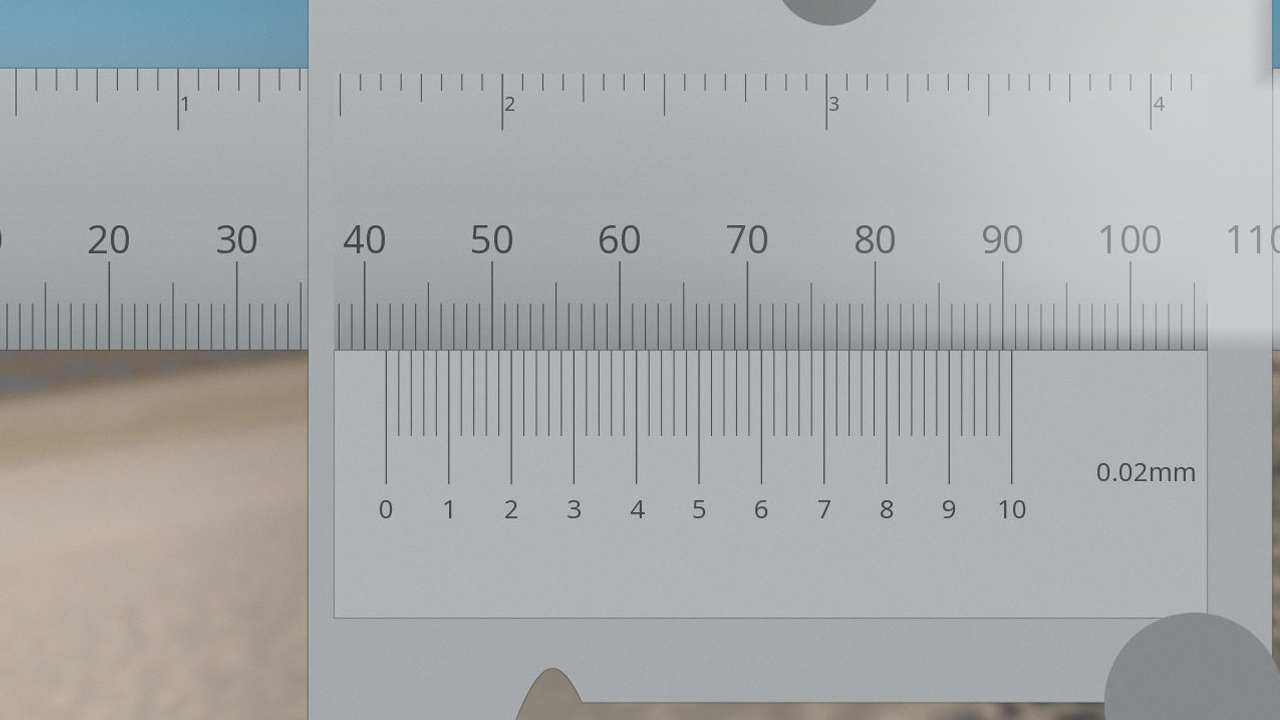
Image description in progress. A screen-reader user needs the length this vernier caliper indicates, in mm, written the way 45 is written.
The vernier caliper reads 41.7
